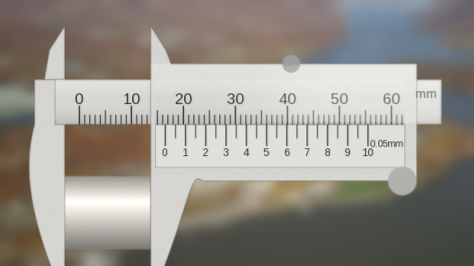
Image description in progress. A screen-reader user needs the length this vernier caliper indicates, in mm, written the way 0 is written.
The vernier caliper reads 16.5
